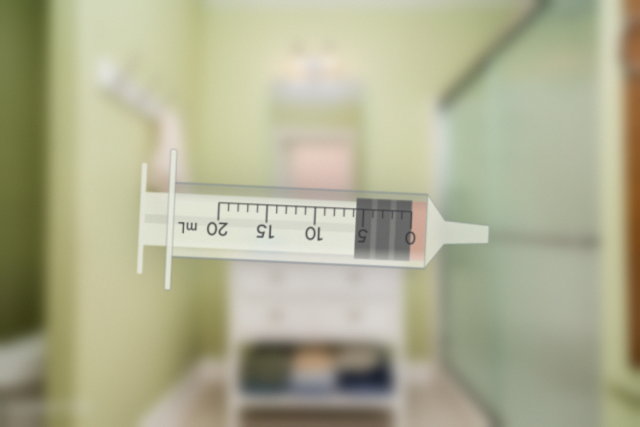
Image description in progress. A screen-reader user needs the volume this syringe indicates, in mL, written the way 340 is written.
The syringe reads 0
